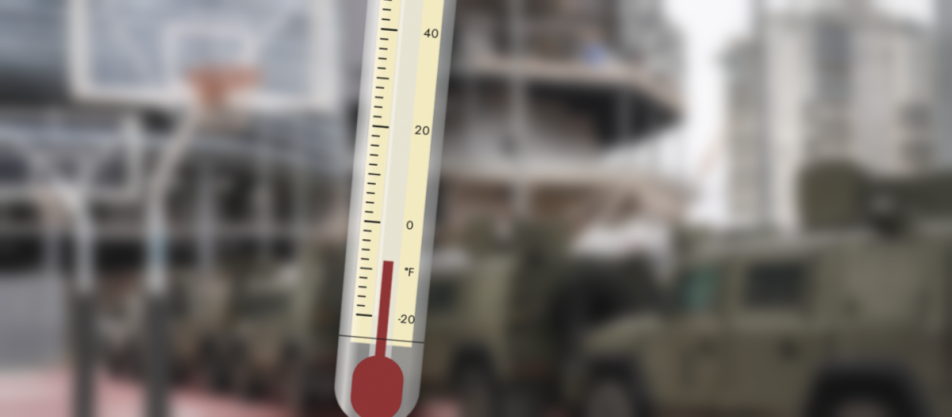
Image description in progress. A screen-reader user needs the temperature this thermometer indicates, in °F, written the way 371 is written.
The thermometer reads -8
